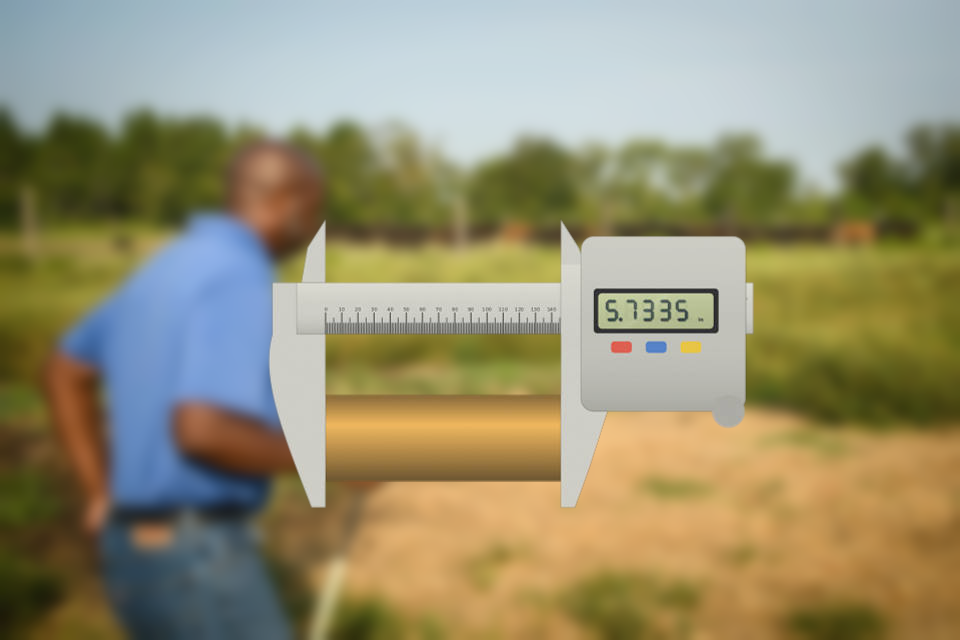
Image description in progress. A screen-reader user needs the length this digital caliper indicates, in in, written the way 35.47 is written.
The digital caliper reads 5.7335
